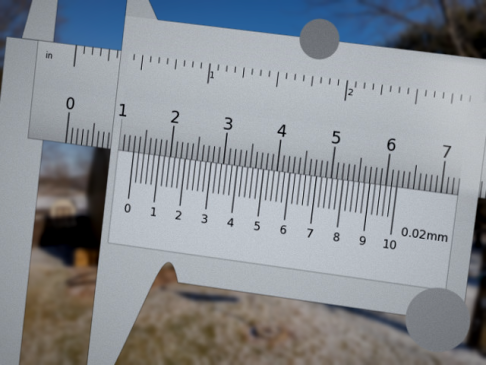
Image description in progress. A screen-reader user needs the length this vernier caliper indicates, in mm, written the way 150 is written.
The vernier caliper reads 13.0
